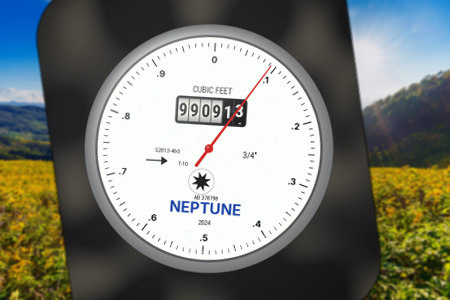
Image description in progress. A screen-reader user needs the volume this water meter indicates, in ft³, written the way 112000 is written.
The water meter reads 990913.09
